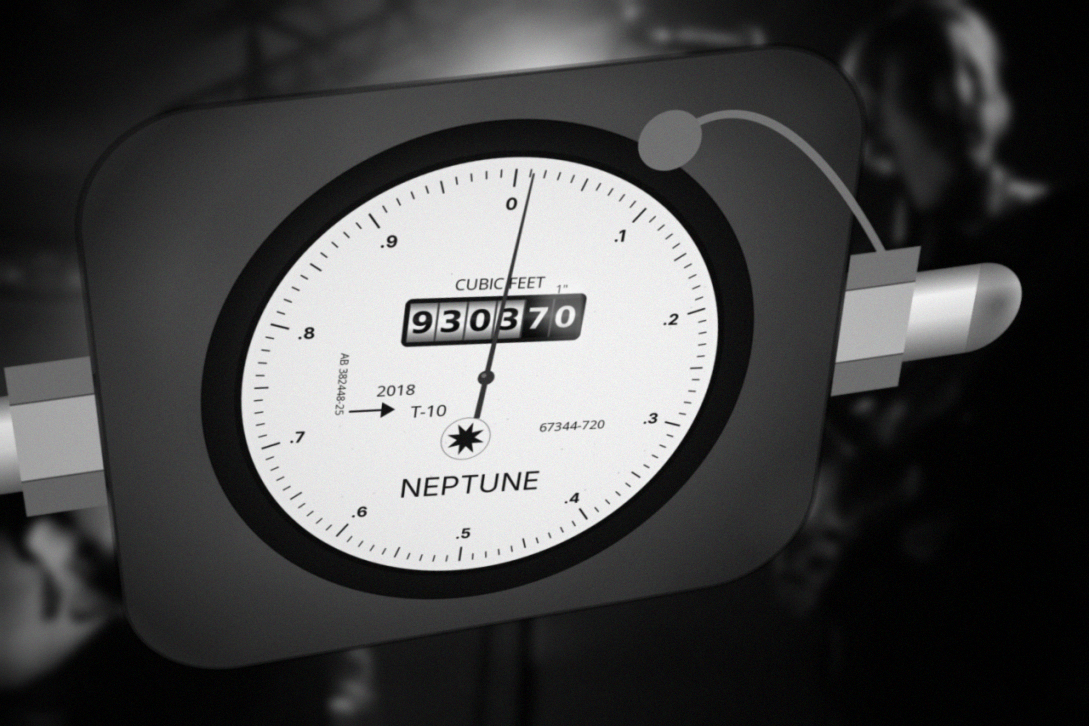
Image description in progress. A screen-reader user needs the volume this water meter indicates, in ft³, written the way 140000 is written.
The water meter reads 930370.01
